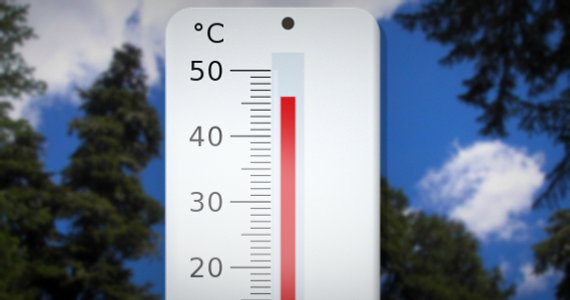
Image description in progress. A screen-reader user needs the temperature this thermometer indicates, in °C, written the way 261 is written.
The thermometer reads 46
